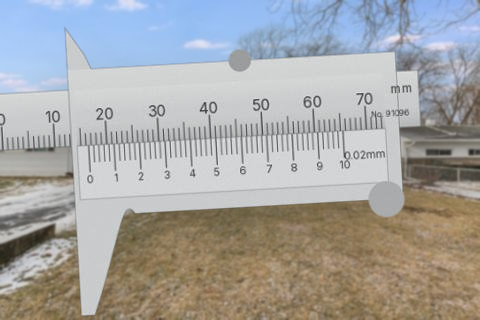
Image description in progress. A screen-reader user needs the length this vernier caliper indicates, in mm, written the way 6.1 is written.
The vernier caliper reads 16.5
